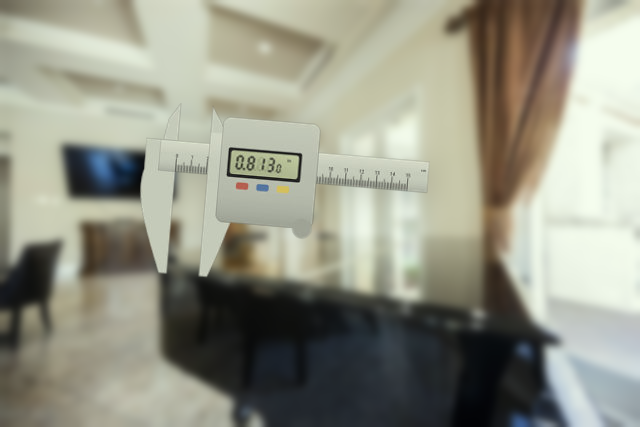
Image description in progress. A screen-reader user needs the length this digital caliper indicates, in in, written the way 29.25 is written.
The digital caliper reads 0.8130
